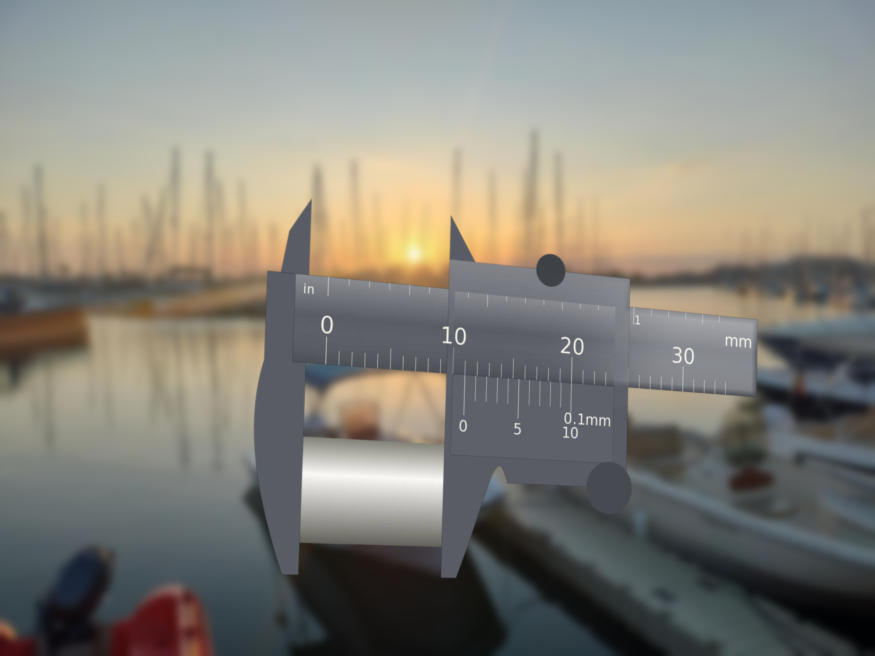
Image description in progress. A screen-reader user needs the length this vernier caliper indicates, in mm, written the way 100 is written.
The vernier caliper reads 11.0
